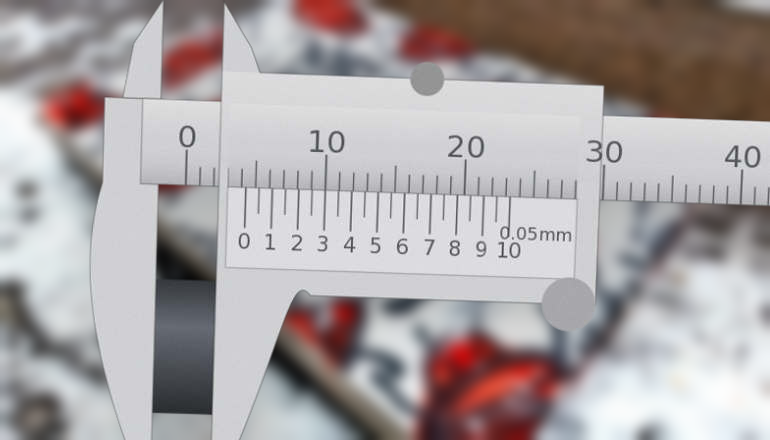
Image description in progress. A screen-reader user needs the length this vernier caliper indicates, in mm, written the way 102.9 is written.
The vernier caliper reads 4.3
